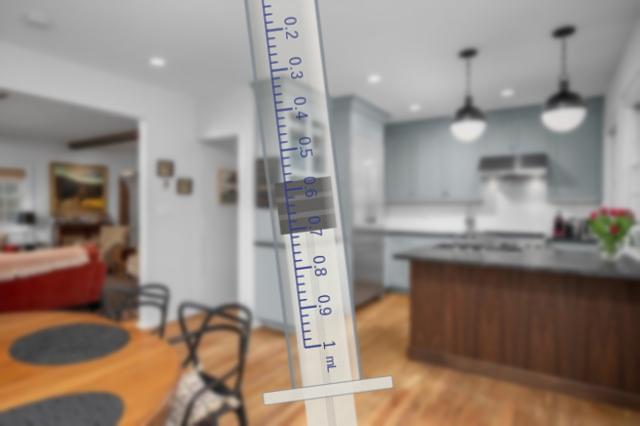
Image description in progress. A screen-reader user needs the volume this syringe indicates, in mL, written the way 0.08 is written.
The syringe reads 0.58
